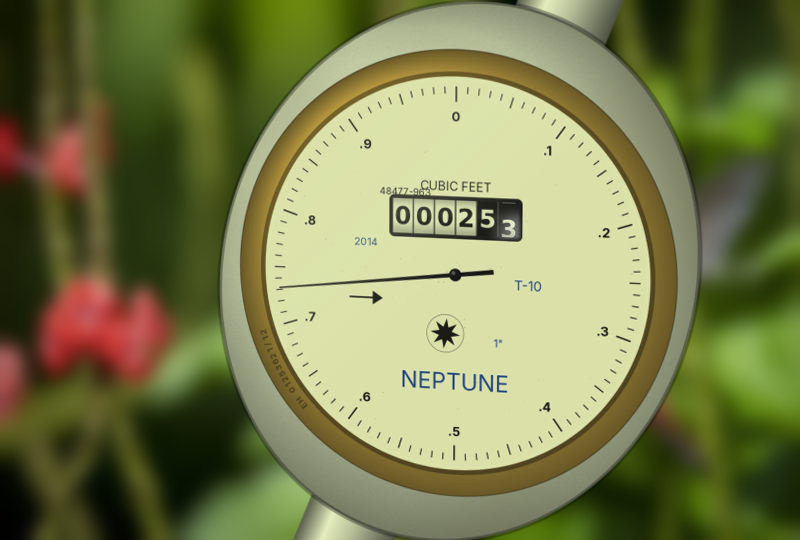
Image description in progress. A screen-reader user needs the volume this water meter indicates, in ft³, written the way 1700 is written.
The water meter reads 252.73
